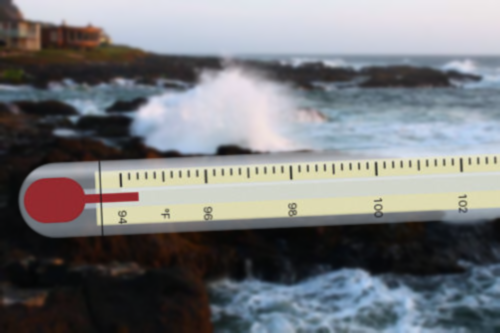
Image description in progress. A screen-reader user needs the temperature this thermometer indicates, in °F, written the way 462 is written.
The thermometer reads 94.4
